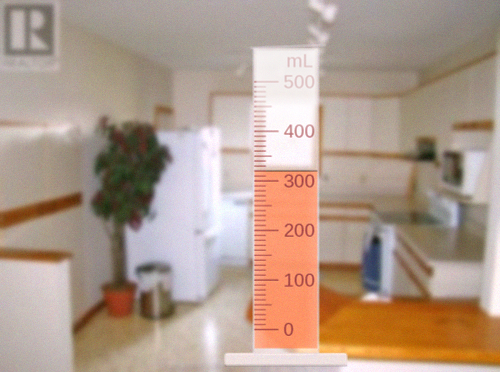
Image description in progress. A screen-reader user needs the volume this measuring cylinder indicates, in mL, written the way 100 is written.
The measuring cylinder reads 320
